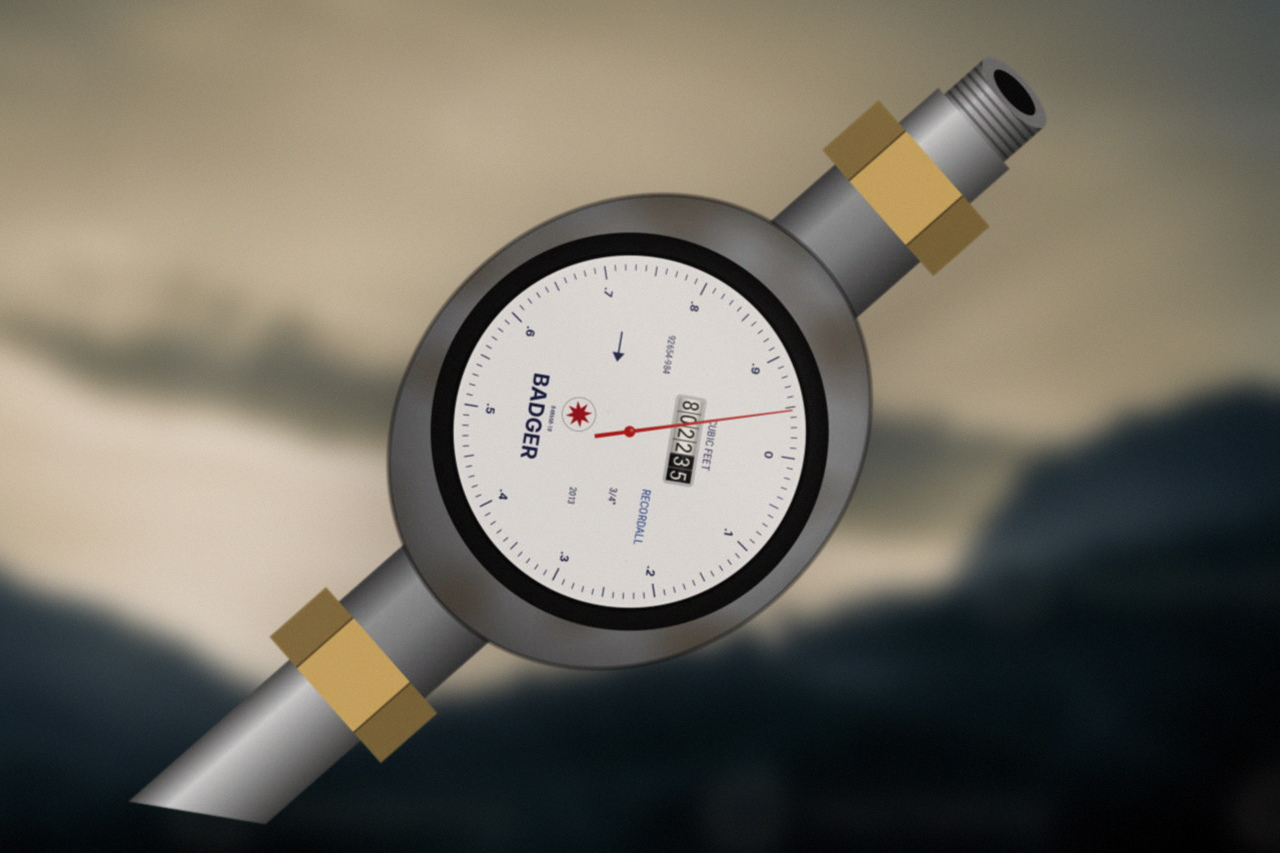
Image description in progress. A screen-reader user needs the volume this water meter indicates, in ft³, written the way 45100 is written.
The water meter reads 802234.95
